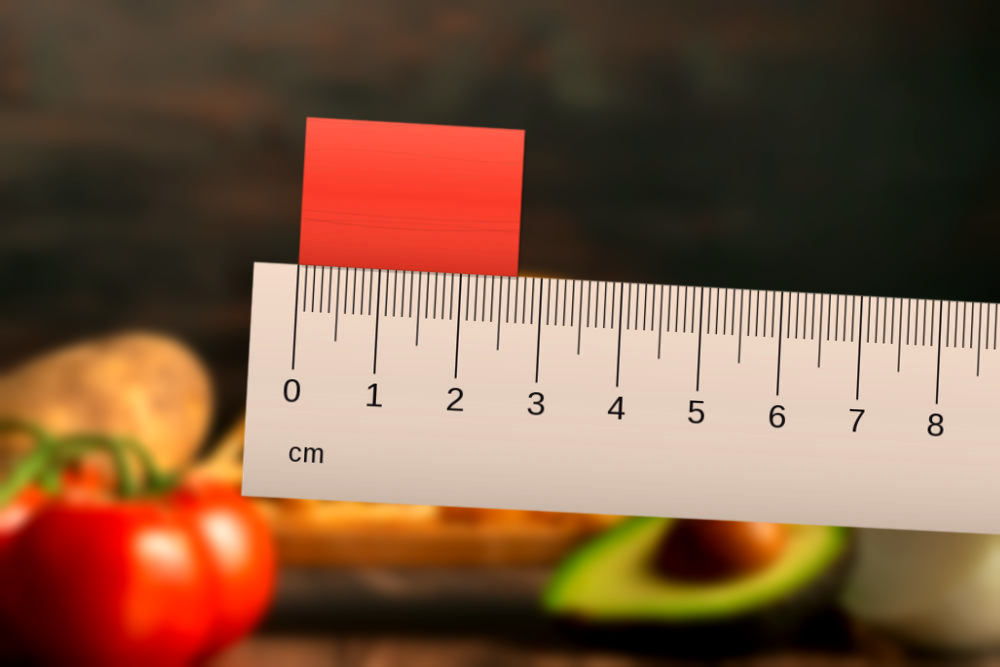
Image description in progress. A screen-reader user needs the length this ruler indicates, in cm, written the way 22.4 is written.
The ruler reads 2.7
